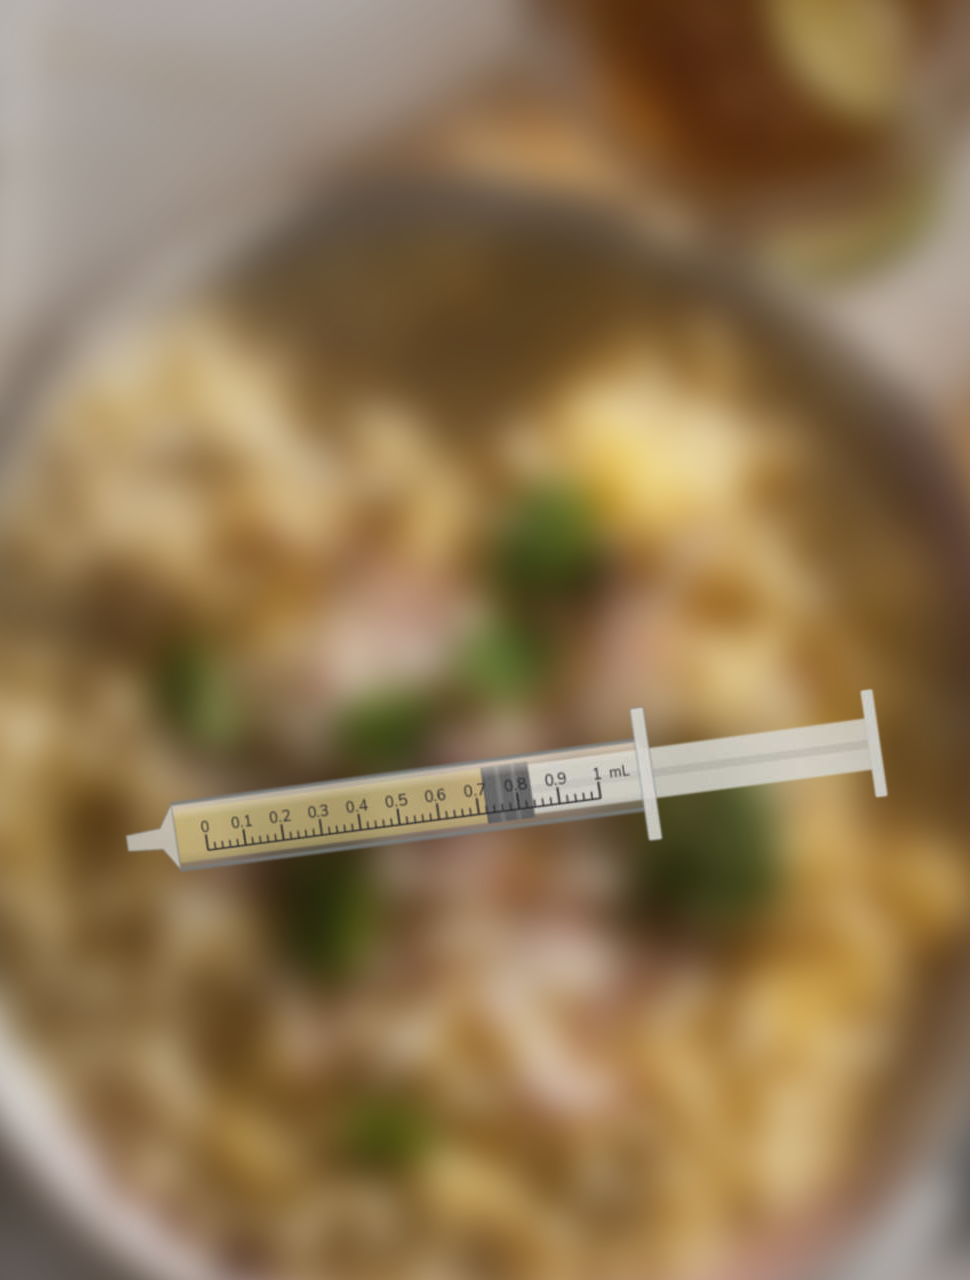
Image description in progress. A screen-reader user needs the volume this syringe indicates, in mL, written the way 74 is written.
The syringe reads 0.72
